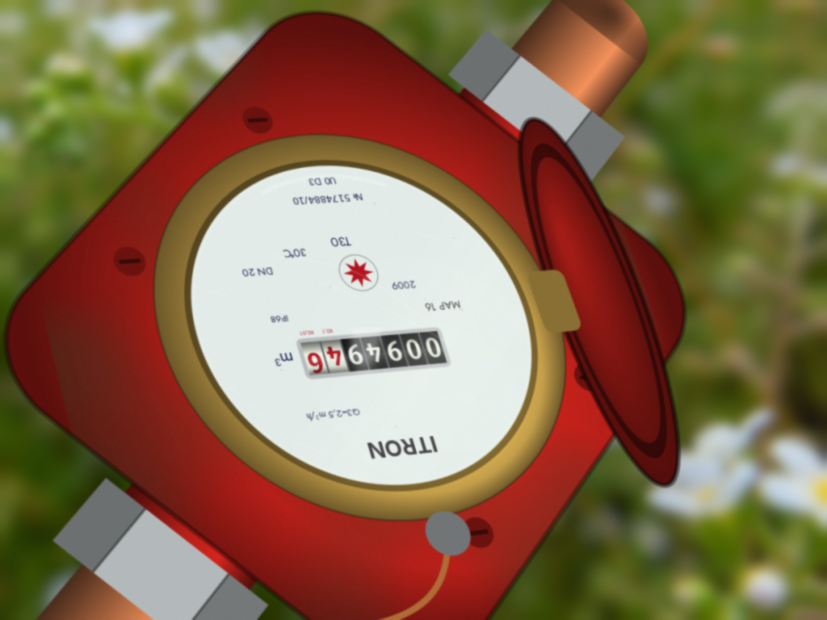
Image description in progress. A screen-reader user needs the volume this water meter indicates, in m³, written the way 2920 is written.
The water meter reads 949.46
